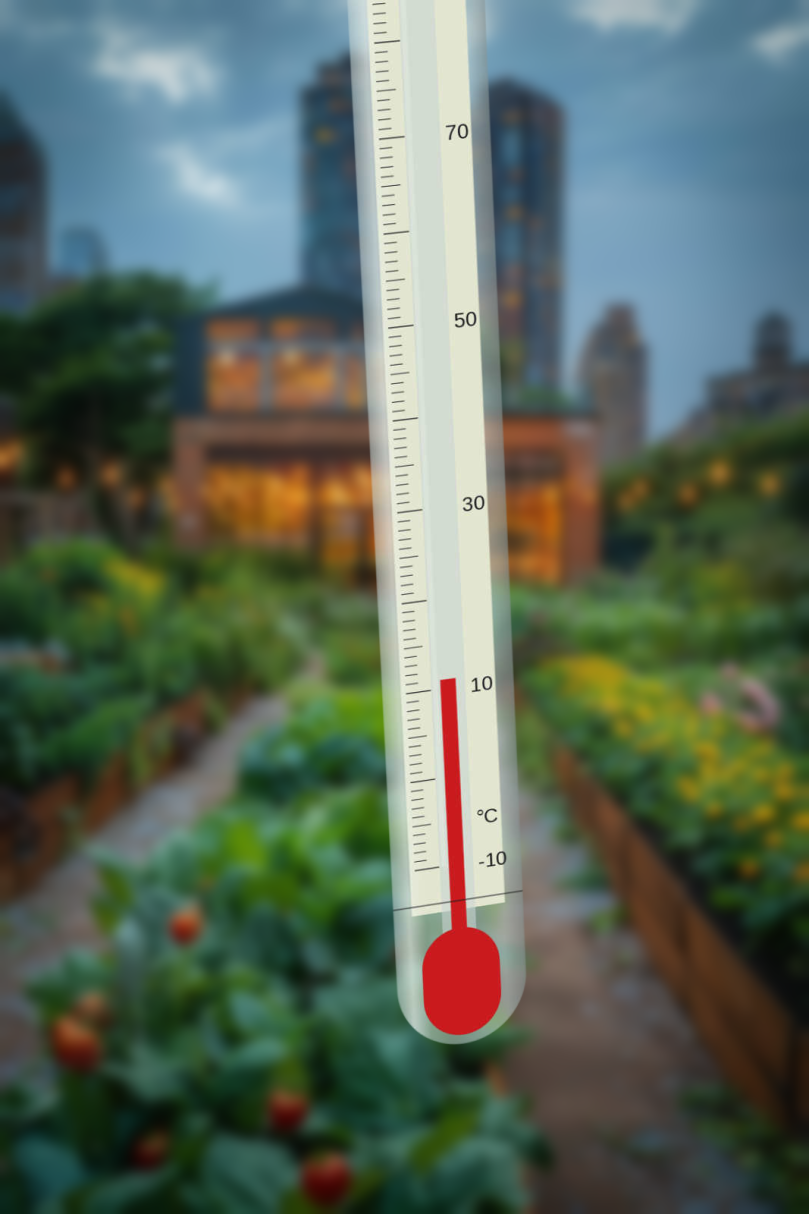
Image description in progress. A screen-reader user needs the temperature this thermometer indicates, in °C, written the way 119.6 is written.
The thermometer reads 11
